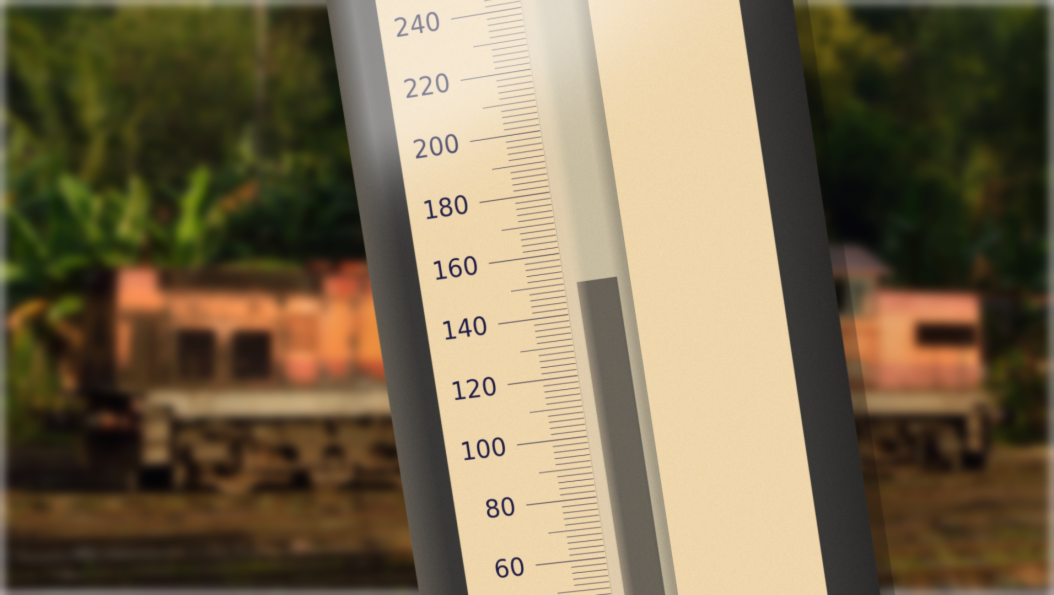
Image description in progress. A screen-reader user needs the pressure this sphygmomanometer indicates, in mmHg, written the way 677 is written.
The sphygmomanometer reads 150
